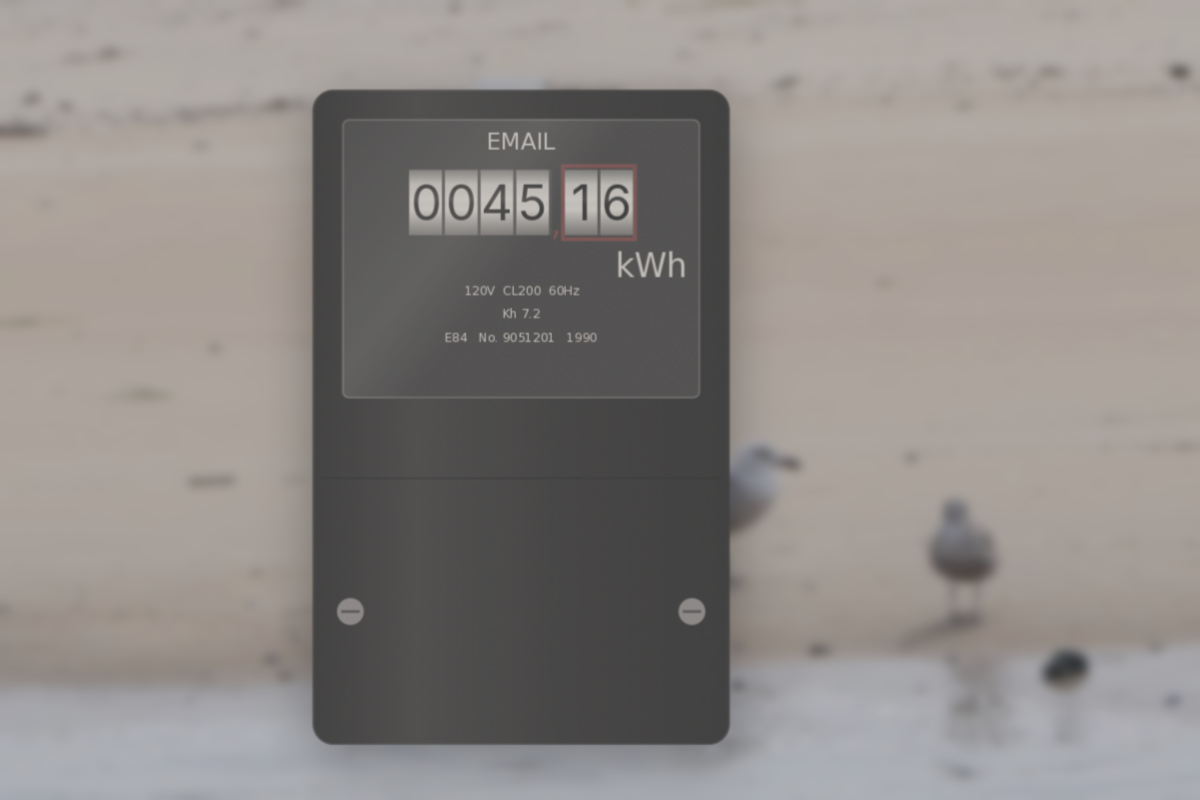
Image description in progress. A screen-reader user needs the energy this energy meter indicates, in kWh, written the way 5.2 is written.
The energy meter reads 45.16
